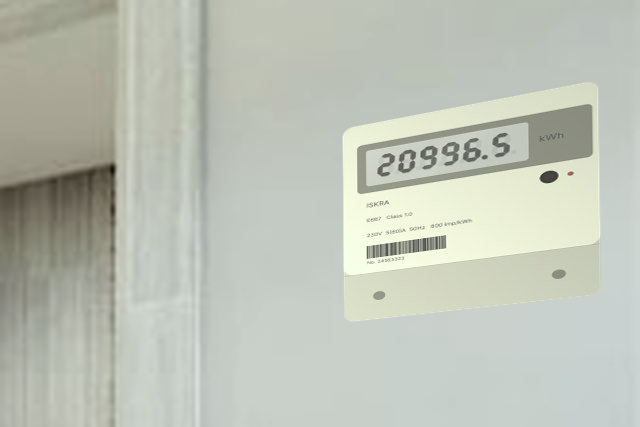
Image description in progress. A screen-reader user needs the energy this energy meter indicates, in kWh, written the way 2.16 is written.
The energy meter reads 20996.5
